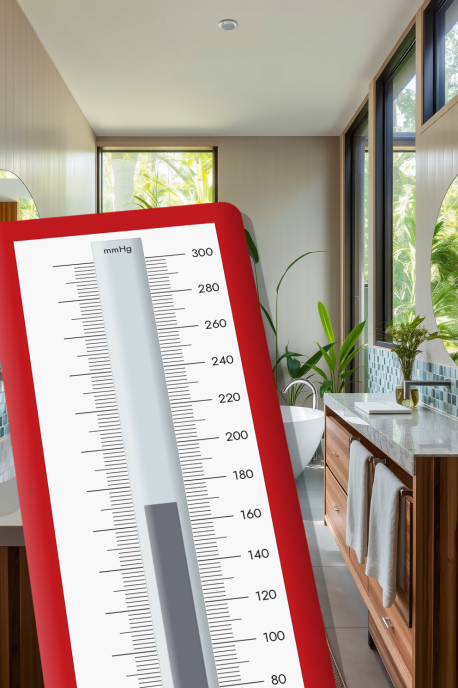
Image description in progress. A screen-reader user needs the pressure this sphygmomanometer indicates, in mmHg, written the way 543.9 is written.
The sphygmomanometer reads 170
